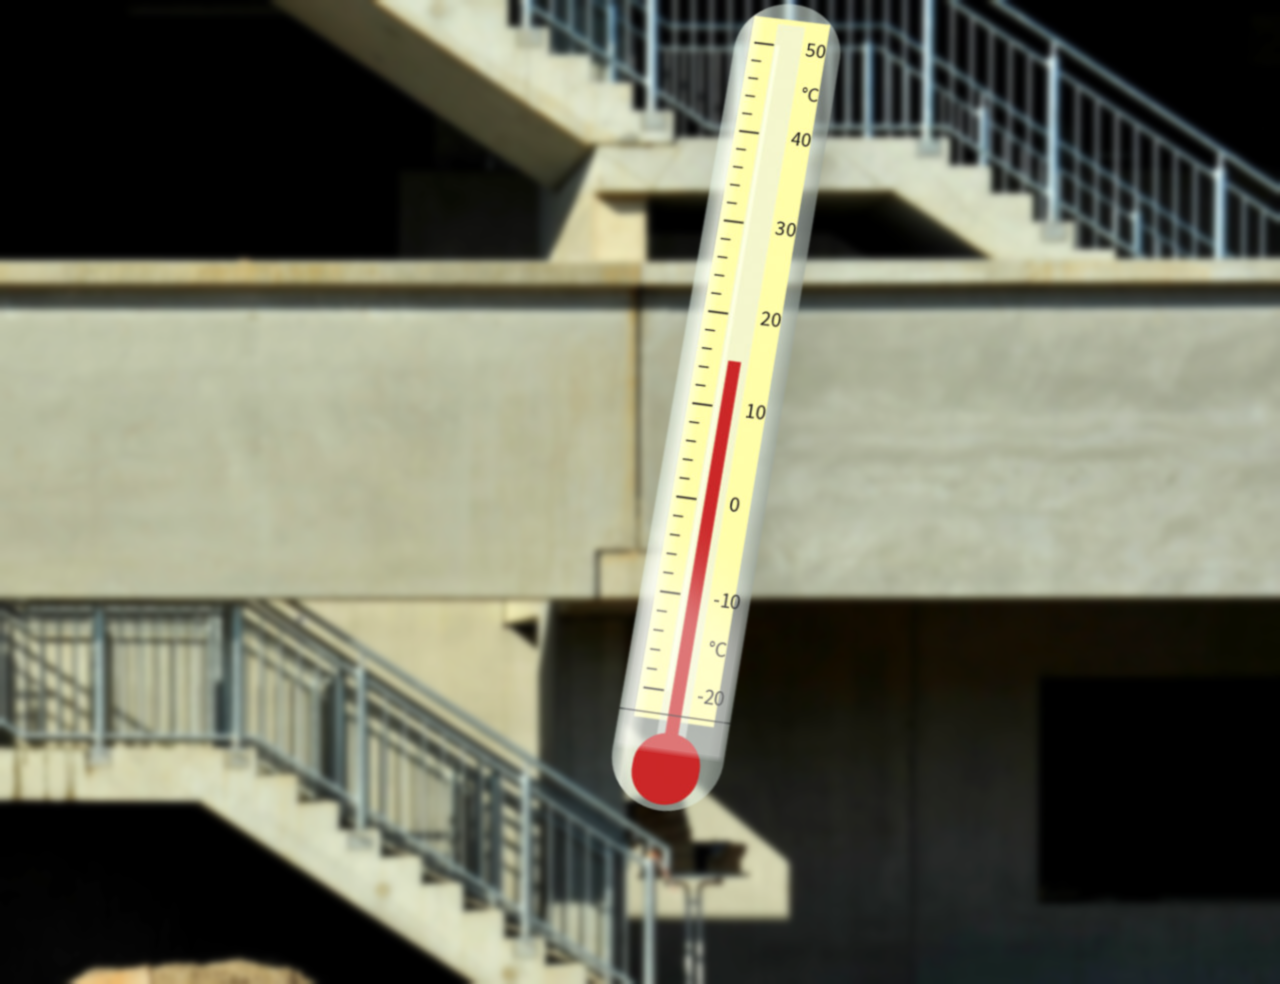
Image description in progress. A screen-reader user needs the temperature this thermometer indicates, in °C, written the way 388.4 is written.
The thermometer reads 15
